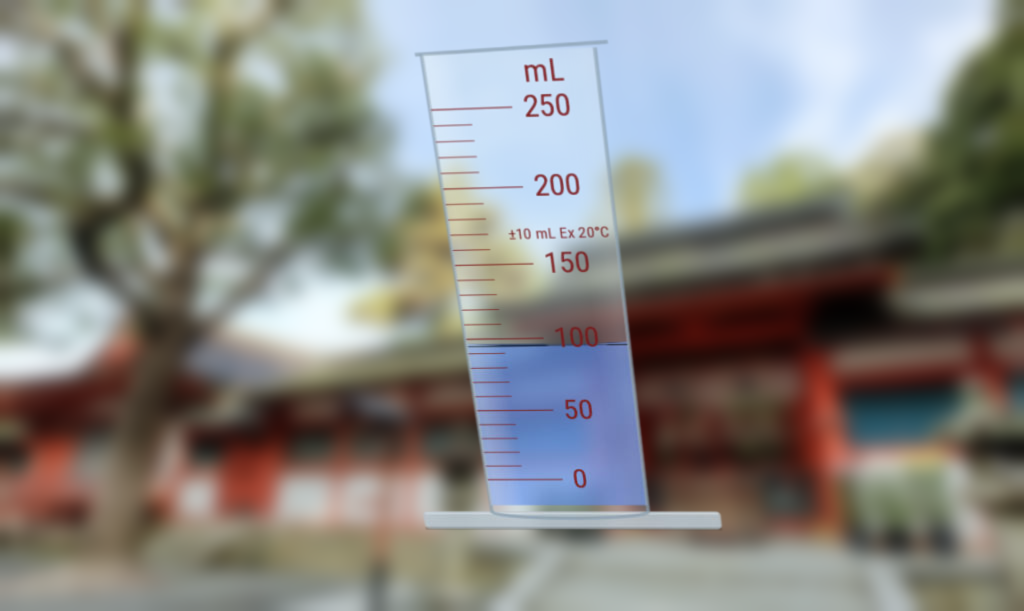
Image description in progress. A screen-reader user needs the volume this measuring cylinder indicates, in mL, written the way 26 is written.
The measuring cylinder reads 95
